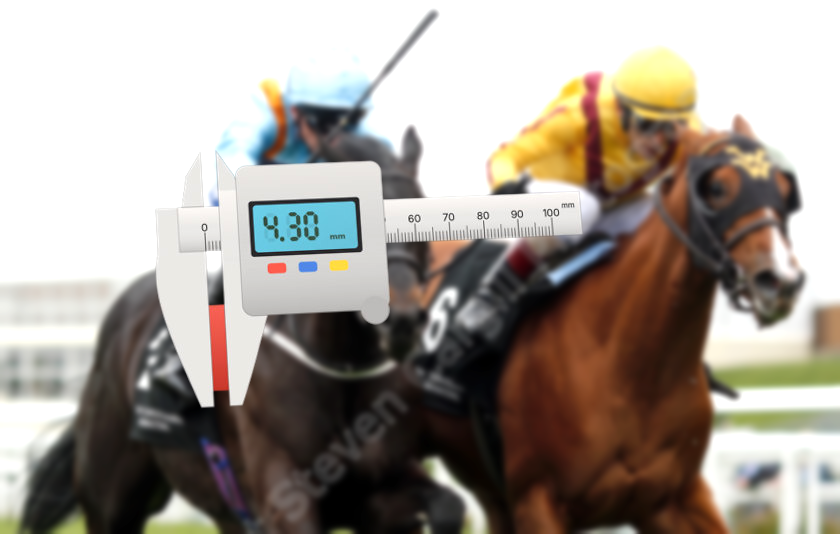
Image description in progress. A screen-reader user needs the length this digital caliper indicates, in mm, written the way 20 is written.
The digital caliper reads 4.30
